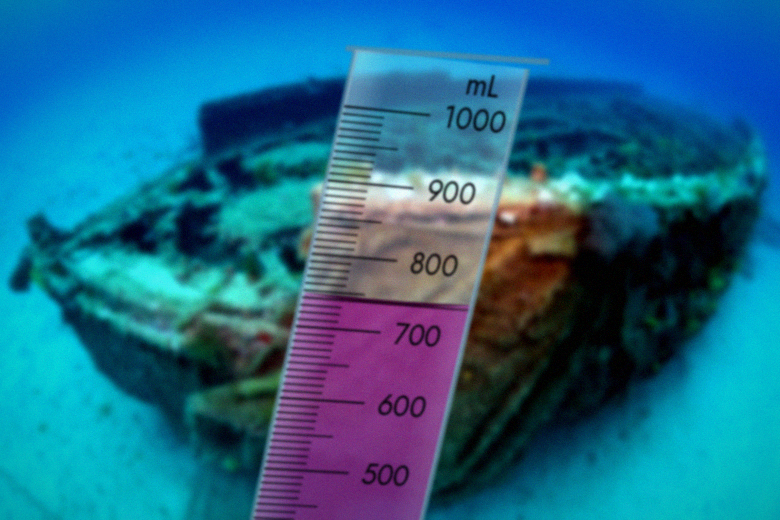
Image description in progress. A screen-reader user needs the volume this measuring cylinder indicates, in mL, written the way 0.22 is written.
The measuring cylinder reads 740
